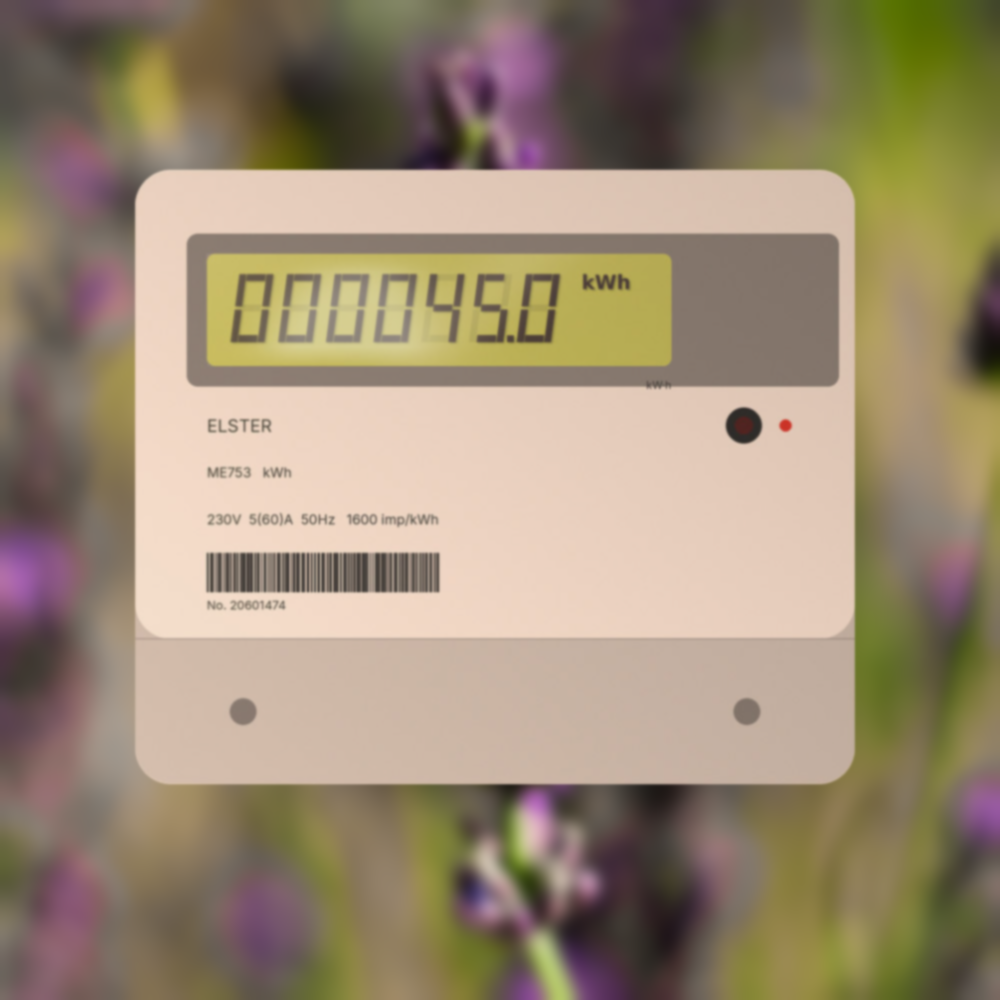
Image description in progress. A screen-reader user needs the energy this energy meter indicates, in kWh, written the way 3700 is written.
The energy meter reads 45.0
